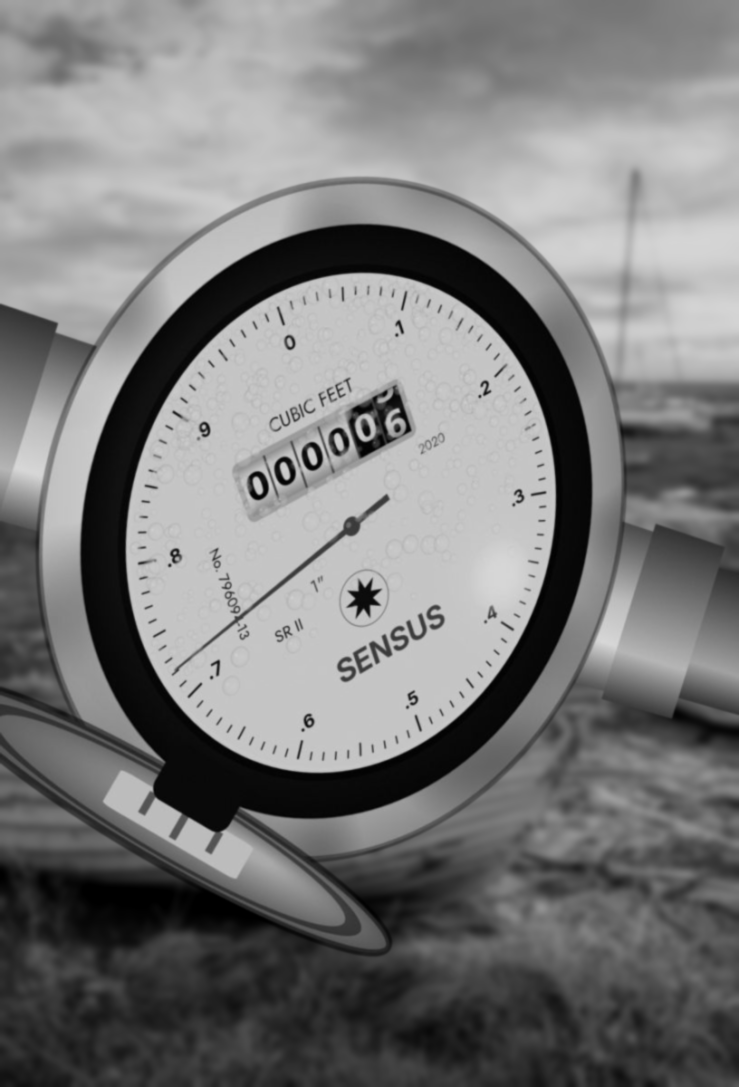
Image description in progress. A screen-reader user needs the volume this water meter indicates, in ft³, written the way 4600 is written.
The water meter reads 5.72
